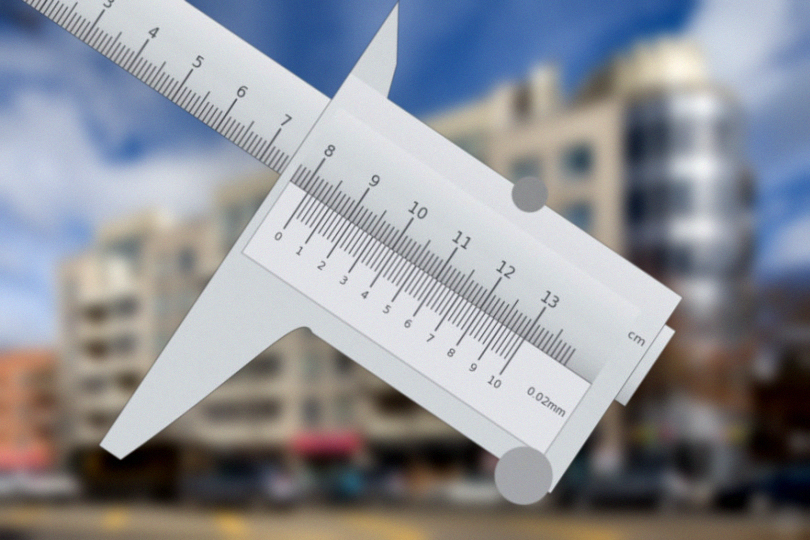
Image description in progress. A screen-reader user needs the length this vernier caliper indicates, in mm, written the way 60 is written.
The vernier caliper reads 81.0
